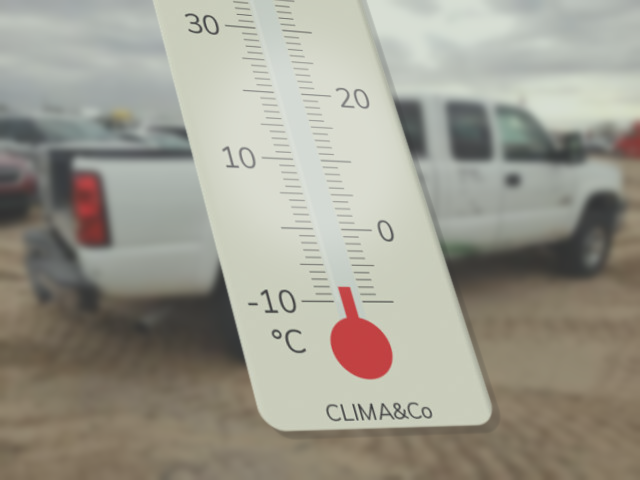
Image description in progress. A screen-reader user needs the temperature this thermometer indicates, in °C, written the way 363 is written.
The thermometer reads -8
